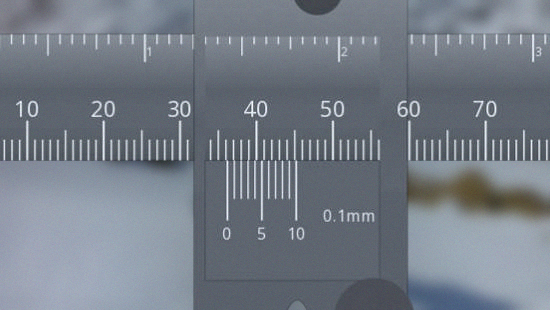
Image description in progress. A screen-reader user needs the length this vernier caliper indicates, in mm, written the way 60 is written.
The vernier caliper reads 36.2
